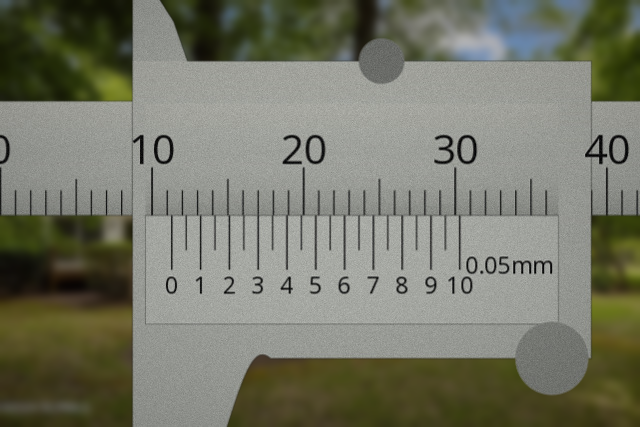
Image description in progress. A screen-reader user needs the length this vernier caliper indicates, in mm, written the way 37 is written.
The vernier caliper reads 11.3
